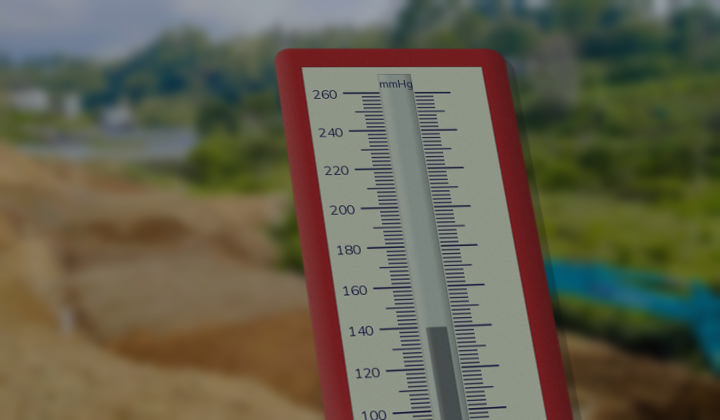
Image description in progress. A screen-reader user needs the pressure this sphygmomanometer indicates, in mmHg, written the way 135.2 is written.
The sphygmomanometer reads 140
